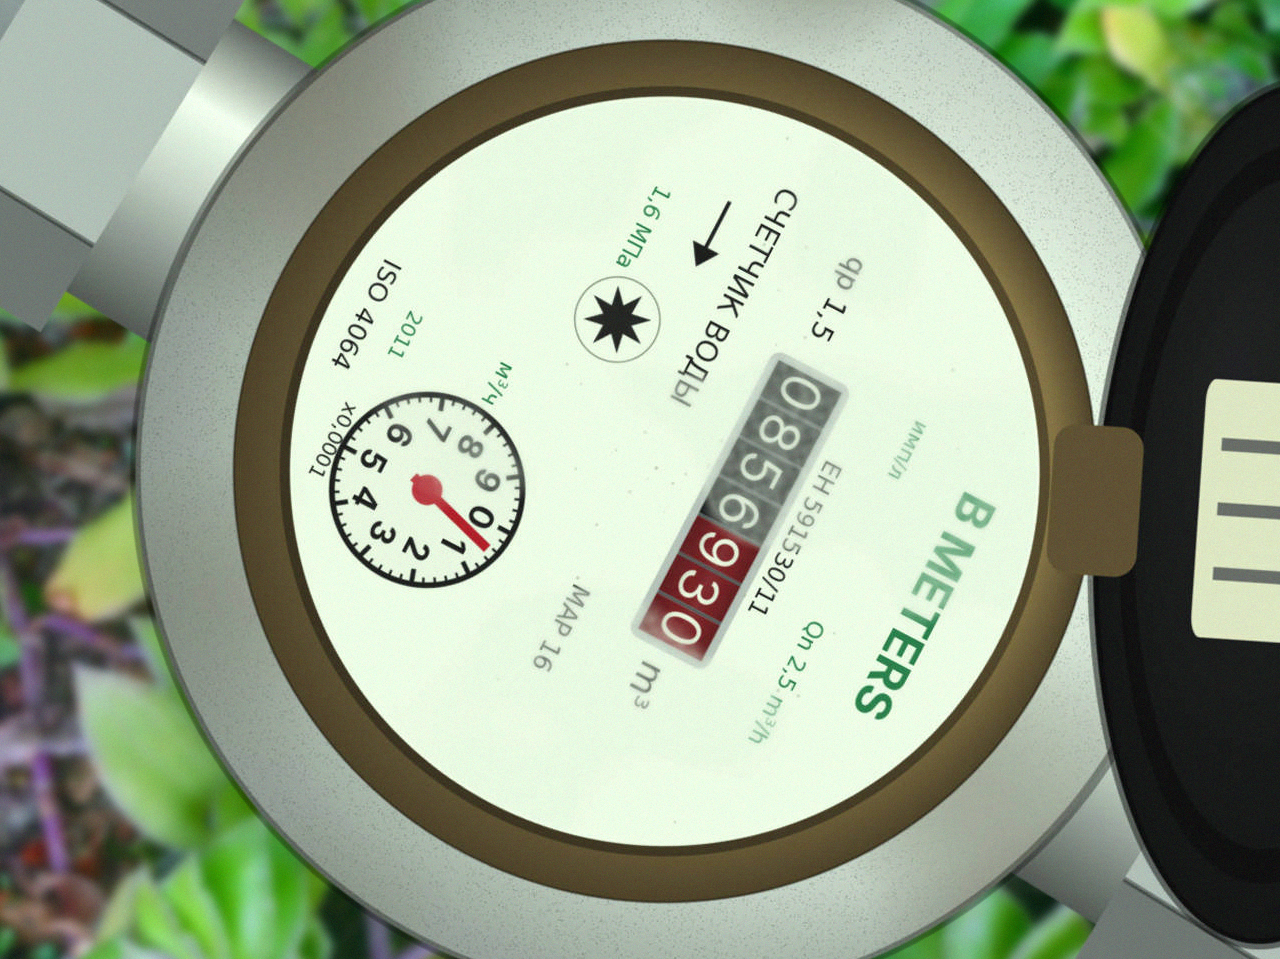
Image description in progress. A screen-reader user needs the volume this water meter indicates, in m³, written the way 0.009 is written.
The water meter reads 856.9300
